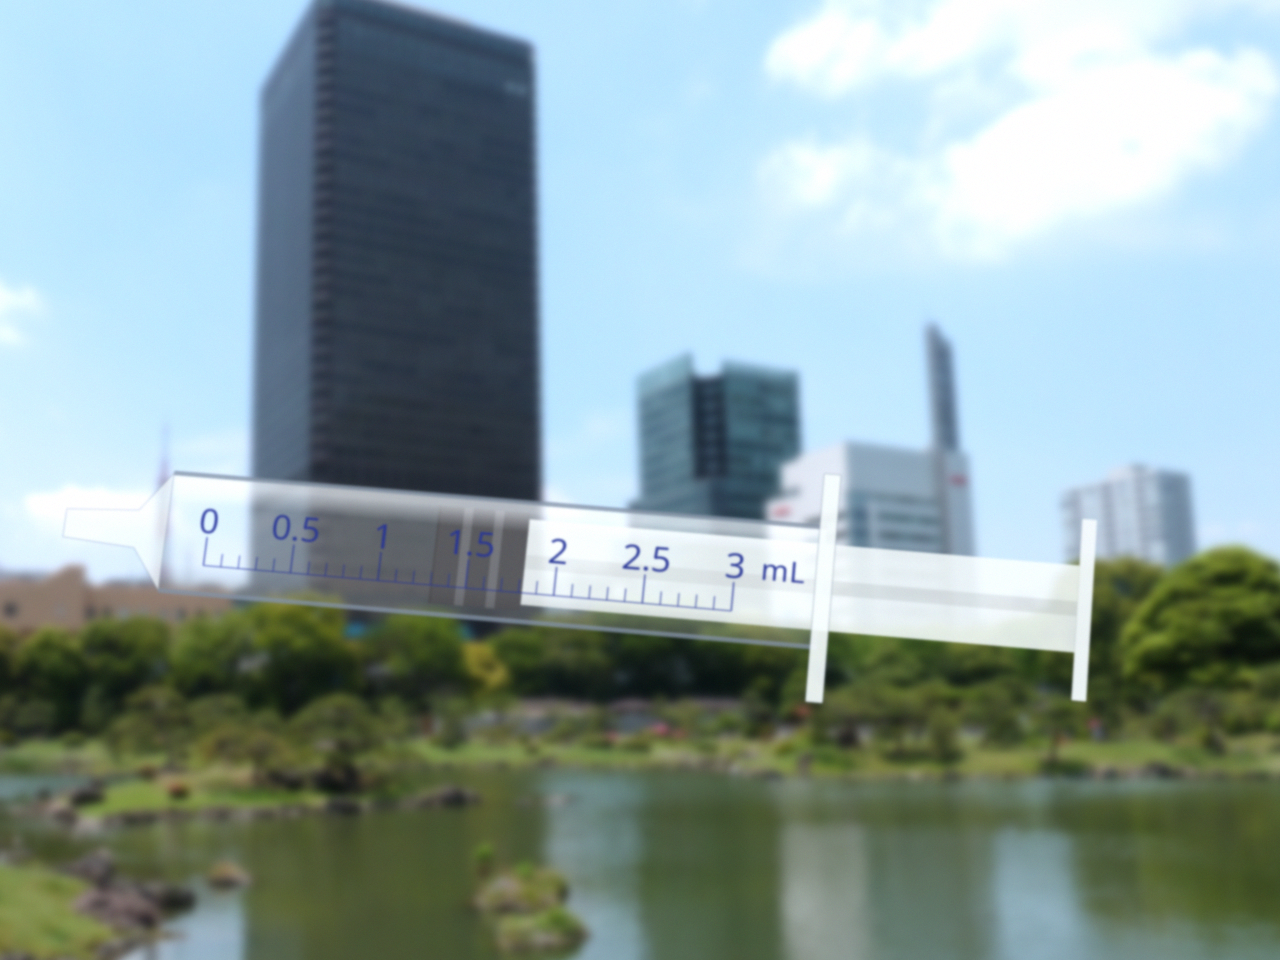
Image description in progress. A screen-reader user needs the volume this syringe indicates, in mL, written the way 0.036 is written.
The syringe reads 1.3
